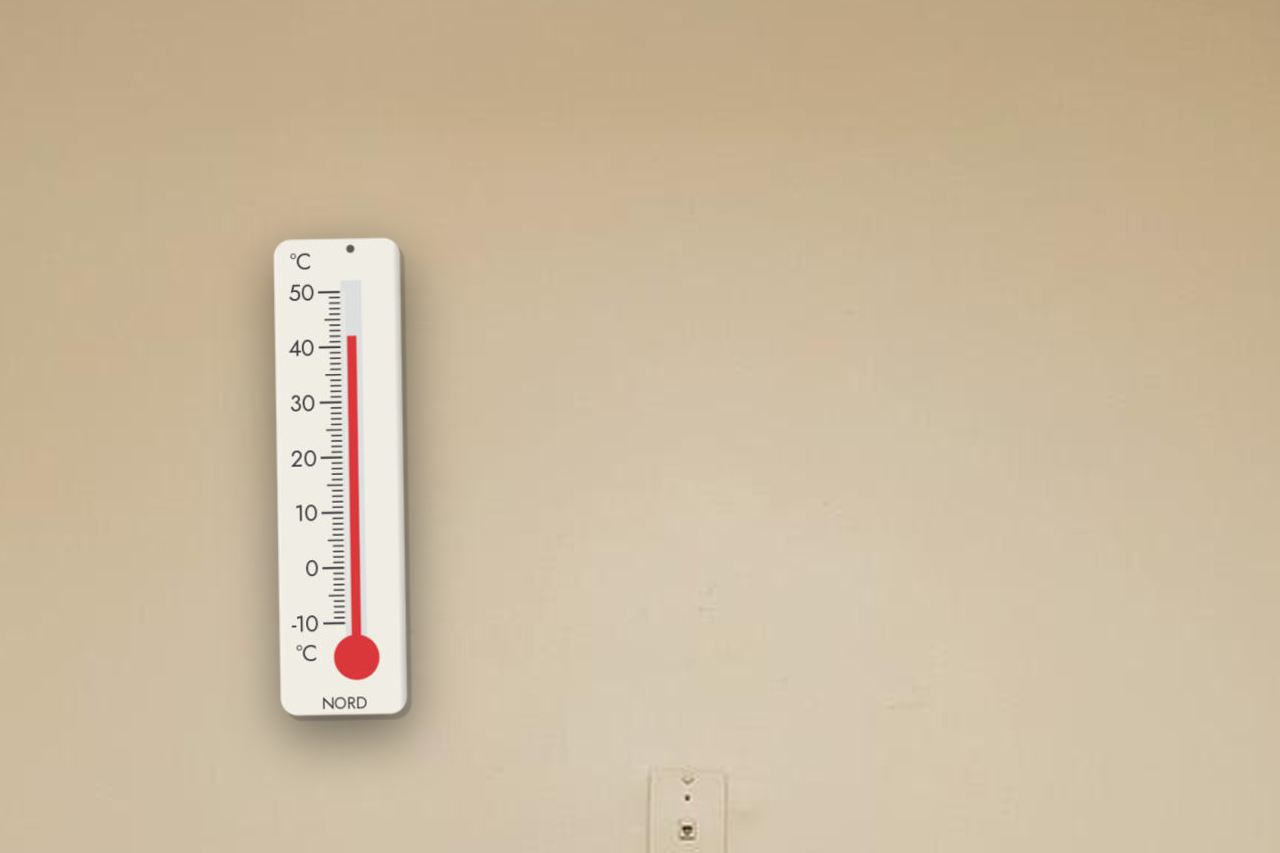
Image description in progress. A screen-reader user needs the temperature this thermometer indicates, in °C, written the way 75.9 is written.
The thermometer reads 42
